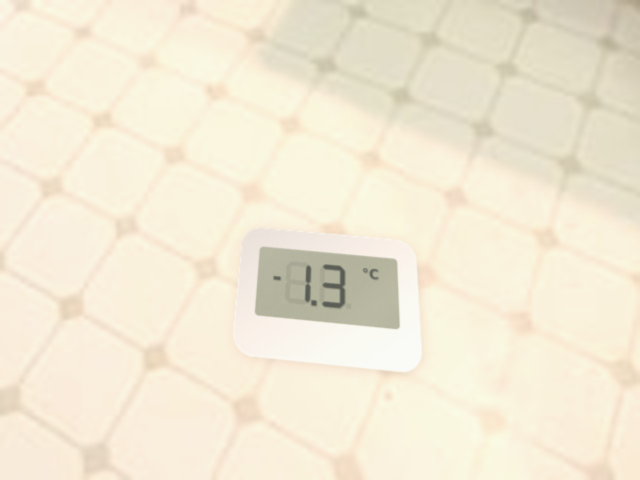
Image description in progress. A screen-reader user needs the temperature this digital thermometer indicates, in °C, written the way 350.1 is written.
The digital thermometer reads -1.3
